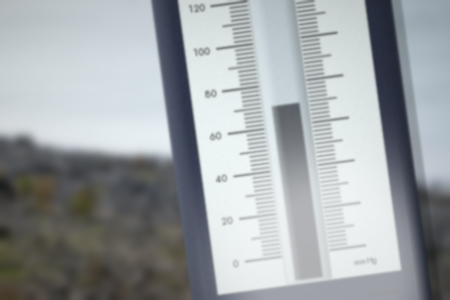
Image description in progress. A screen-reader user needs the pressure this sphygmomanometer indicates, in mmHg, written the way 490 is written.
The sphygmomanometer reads 70
